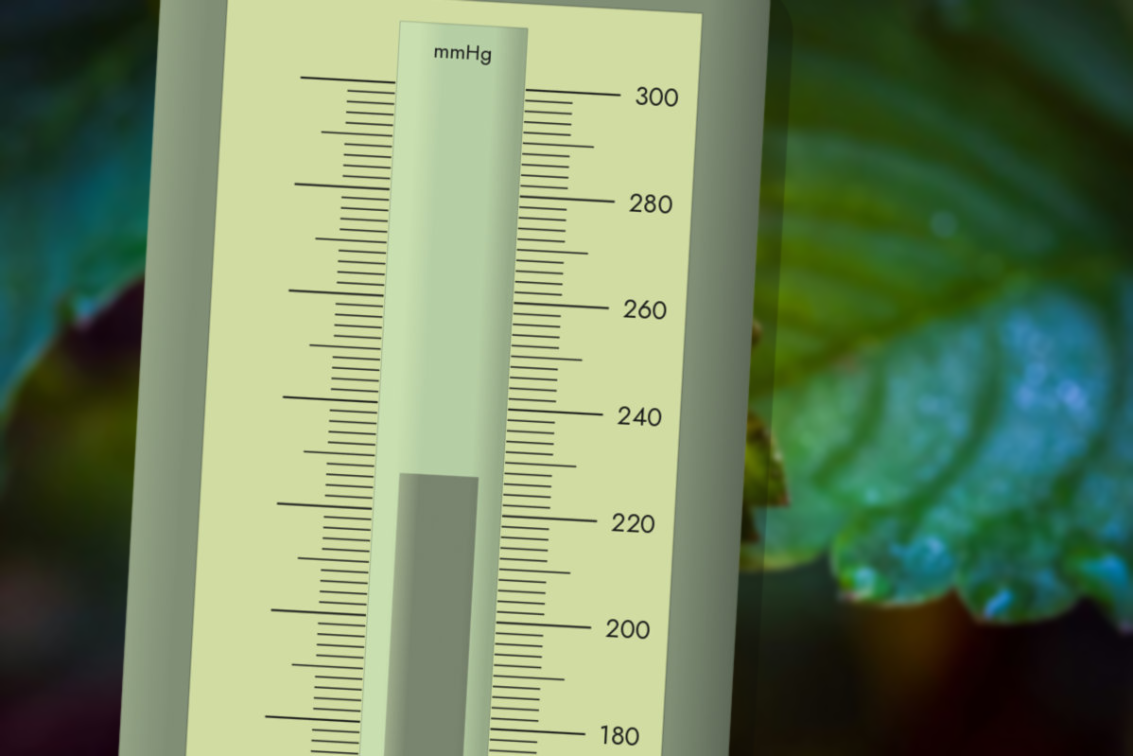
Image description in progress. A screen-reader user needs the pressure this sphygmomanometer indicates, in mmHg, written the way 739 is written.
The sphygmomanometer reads 227
